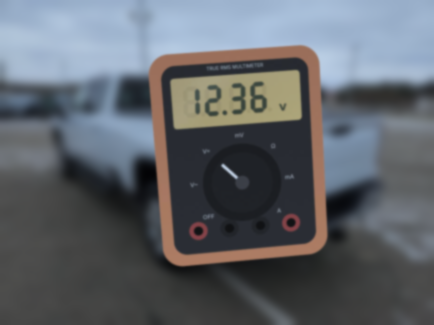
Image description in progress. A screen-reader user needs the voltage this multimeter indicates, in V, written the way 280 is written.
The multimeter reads 12.36
